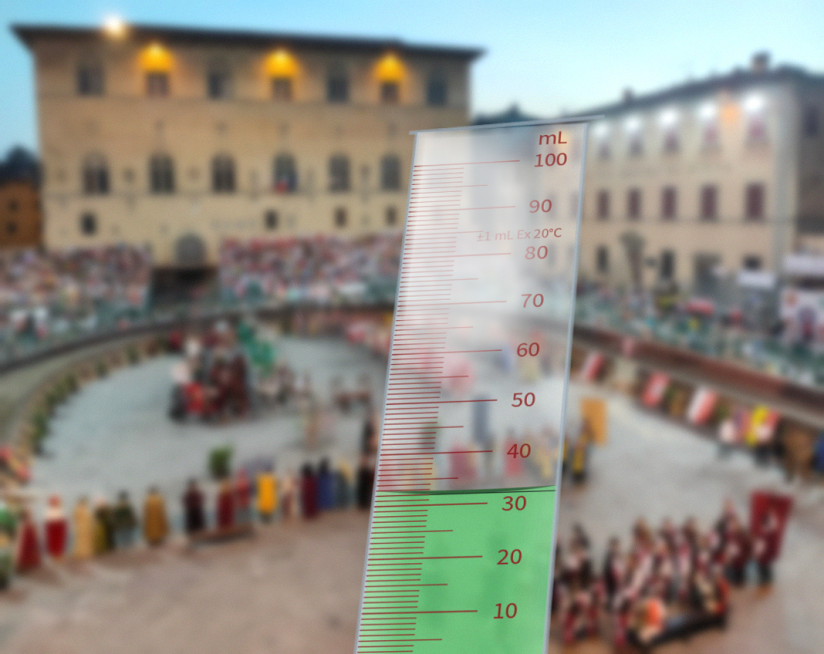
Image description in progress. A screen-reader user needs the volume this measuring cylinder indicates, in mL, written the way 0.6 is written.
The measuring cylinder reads 32
